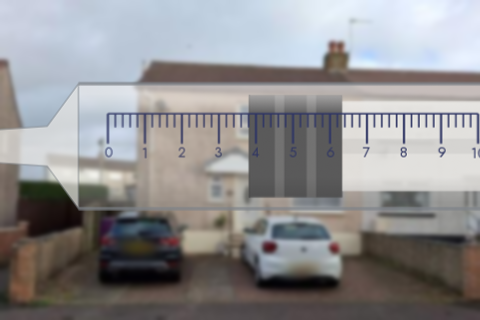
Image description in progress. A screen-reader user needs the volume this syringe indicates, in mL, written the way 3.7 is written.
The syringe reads 3.8
